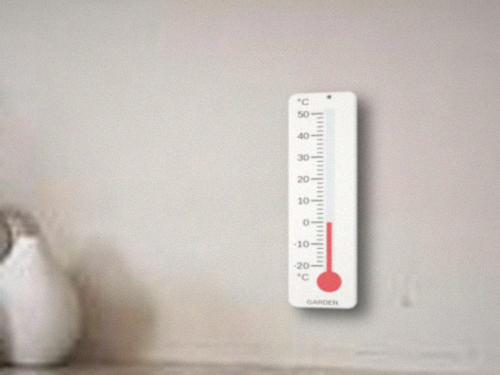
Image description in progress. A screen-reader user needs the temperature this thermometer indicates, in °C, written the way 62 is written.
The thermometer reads 0
